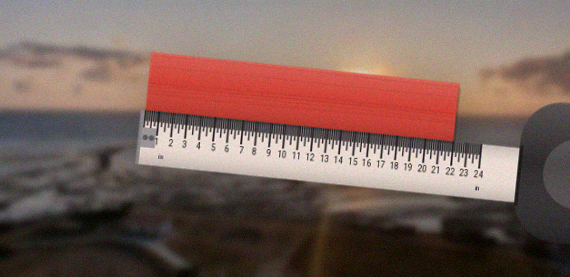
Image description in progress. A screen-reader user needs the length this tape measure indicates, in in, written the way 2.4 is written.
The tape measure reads 22
